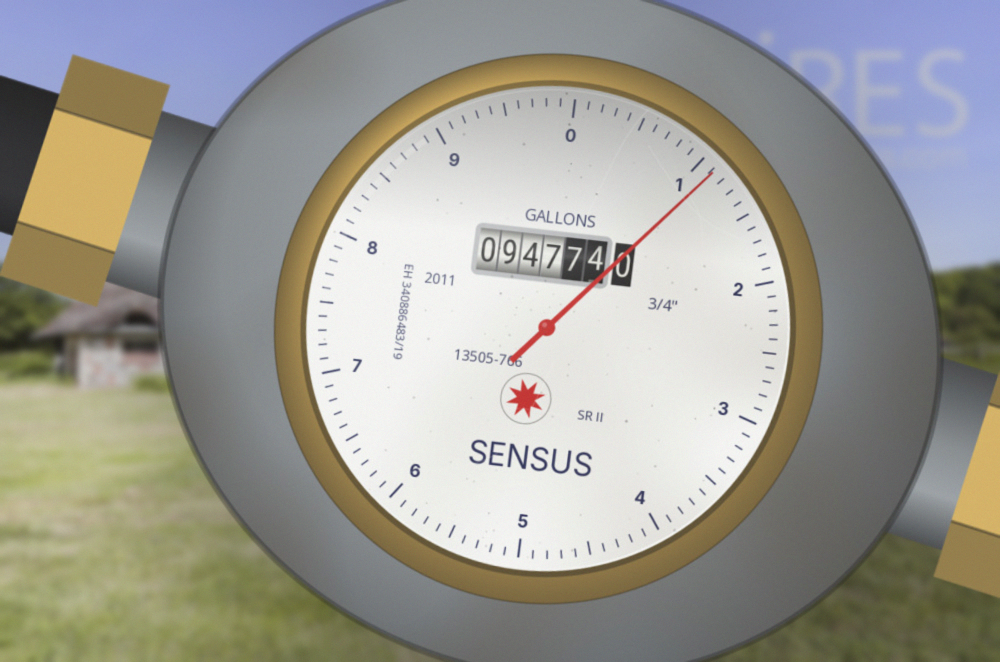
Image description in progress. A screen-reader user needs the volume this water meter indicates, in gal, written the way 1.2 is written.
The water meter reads 947741.1
